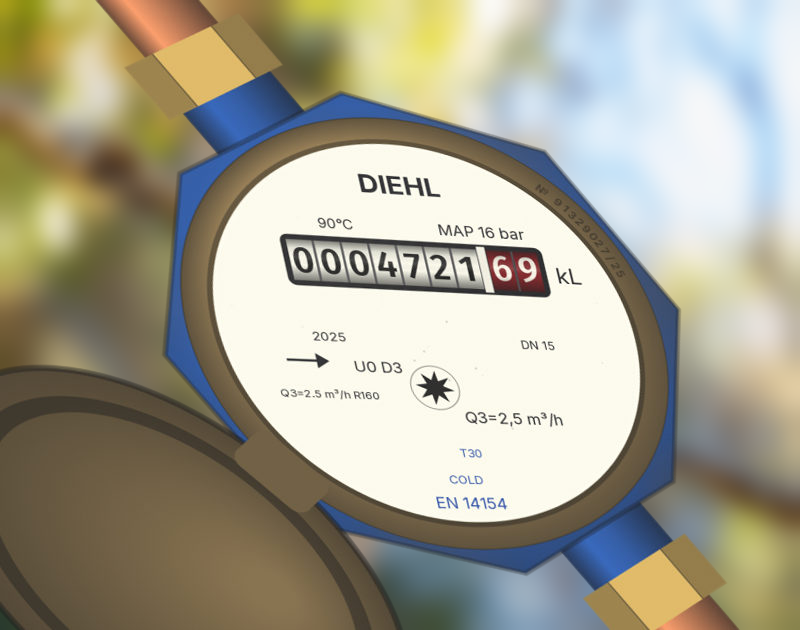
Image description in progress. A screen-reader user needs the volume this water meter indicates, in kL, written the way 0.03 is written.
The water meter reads 4721.69
